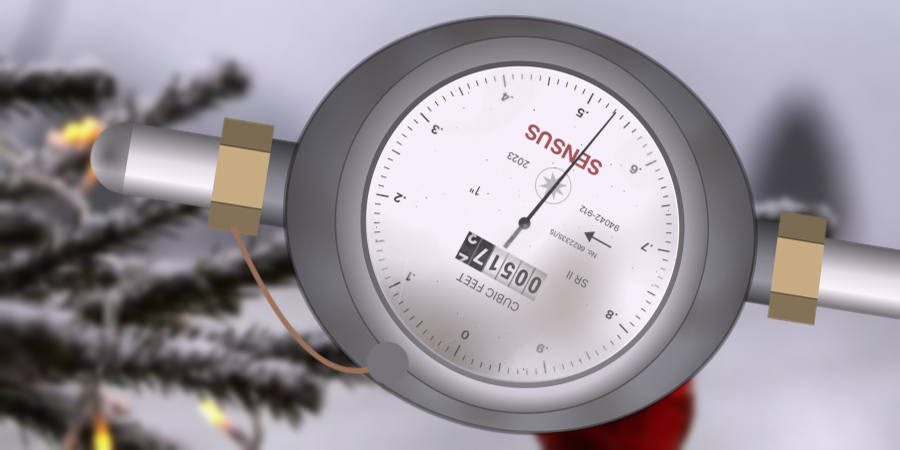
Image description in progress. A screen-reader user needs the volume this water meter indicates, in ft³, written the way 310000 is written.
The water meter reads 5172.53
